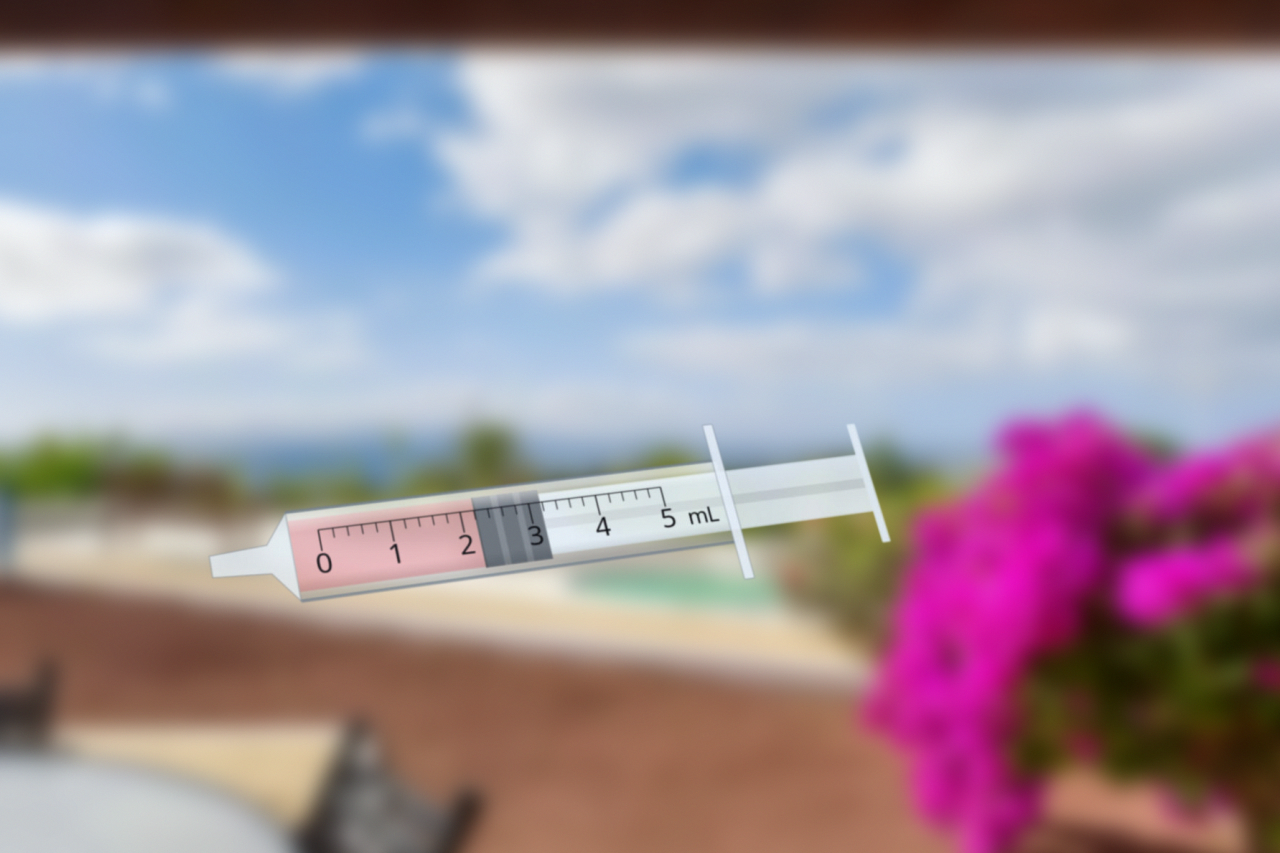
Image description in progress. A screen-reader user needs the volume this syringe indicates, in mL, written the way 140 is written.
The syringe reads 2.2
